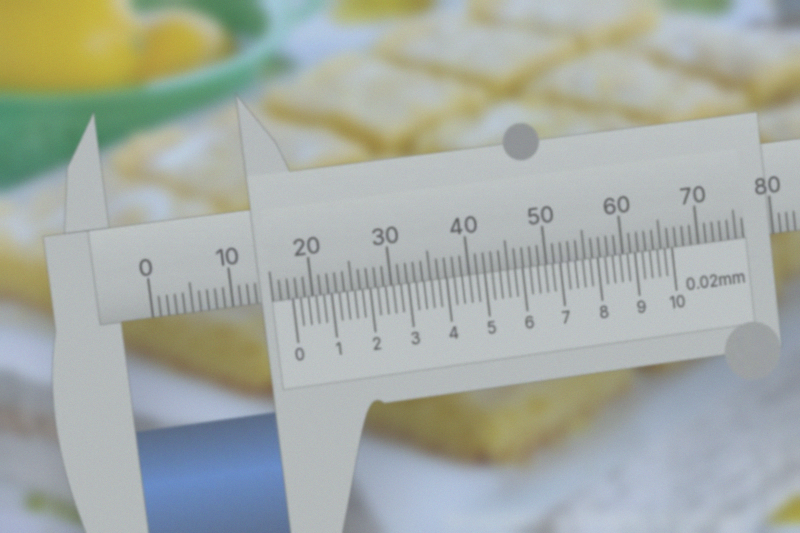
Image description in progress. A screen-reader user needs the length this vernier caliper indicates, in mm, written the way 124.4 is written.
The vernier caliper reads 17.5
